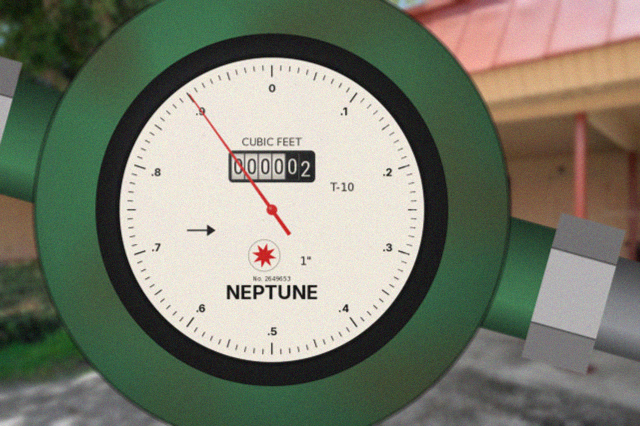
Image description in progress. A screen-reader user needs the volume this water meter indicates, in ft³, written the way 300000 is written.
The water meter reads 1.90
